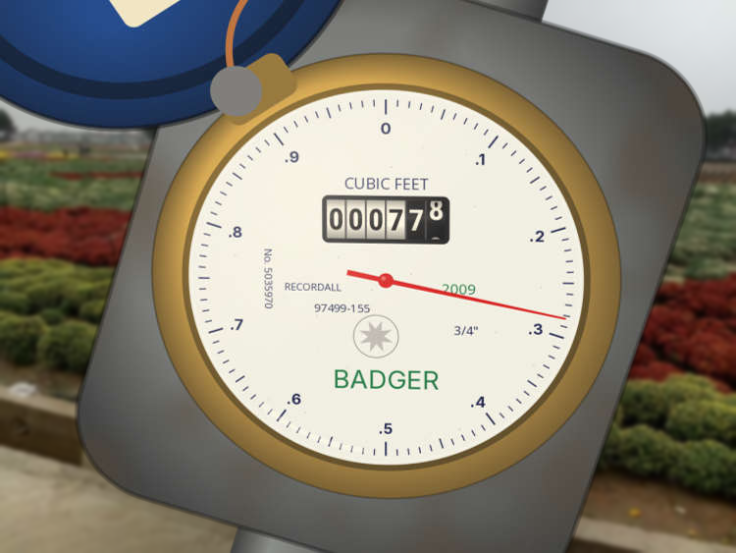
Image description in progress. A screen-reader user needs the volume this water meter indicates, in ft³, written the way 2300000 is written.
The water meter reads 778.28
